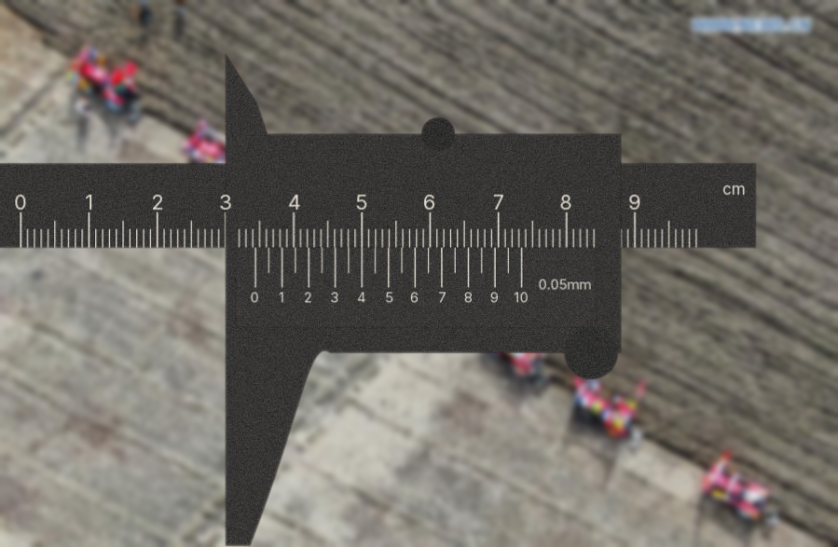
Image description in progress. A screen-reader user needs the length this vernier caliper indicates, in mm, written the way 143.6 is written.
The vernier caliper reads 34.4
